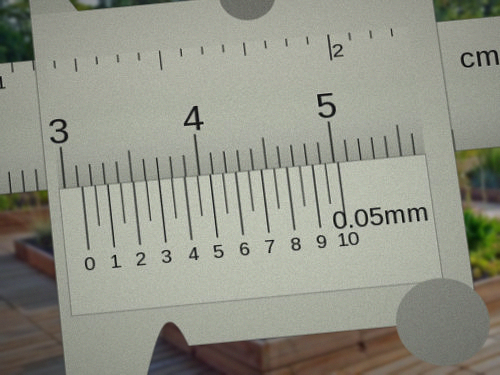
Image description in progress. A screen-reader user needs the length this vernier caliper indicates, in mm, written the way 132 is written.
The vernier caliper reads 31.3
